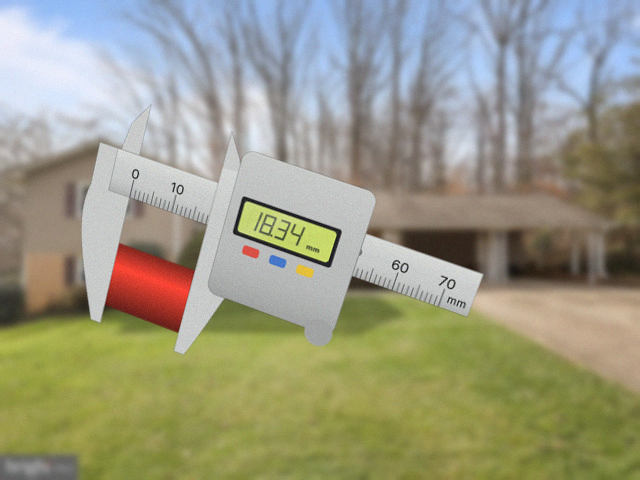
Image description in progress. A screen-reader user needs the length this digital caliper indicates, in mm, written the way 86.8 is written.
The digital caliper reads 18.34
